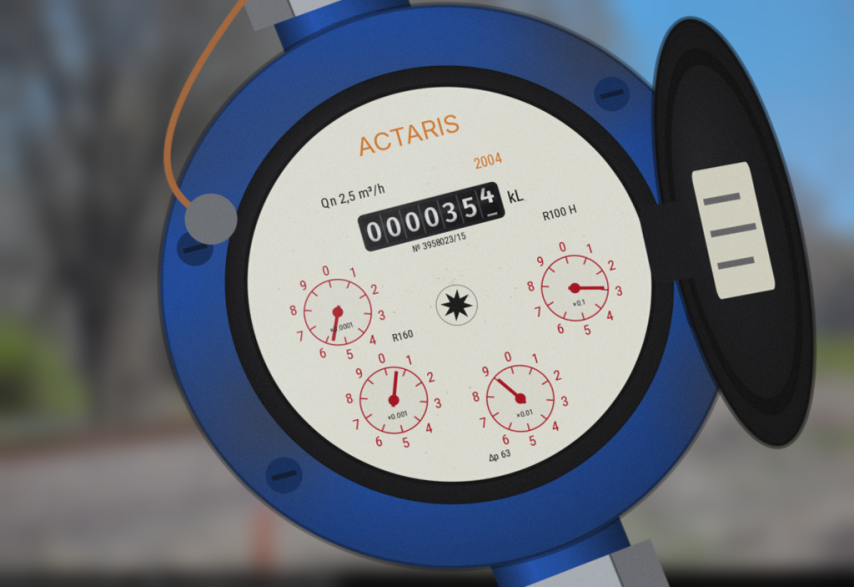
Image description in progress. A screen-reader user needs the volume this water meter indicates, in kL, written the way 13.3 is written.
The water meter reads 354.2905
